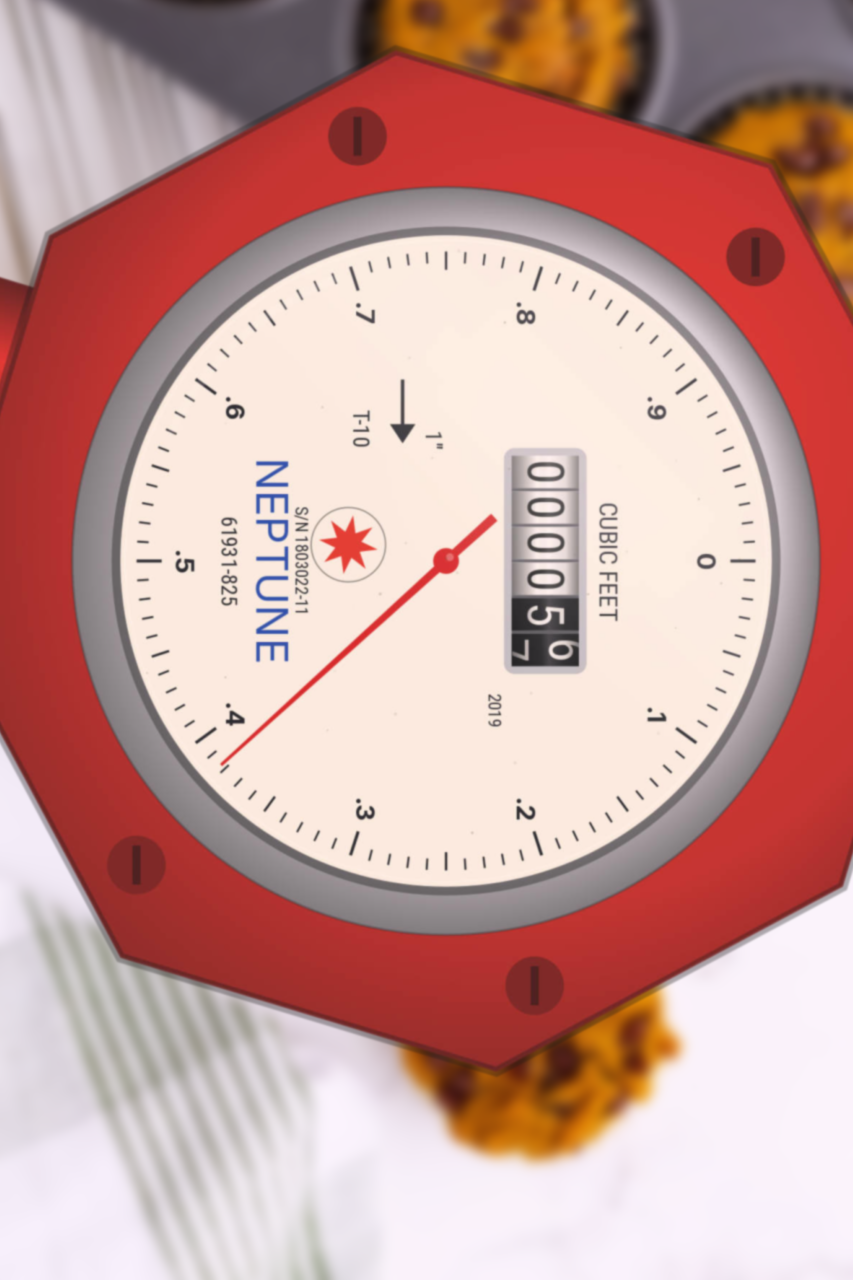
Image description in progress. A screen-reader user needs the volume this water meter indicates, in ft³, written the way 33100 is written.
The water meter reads 56.38
